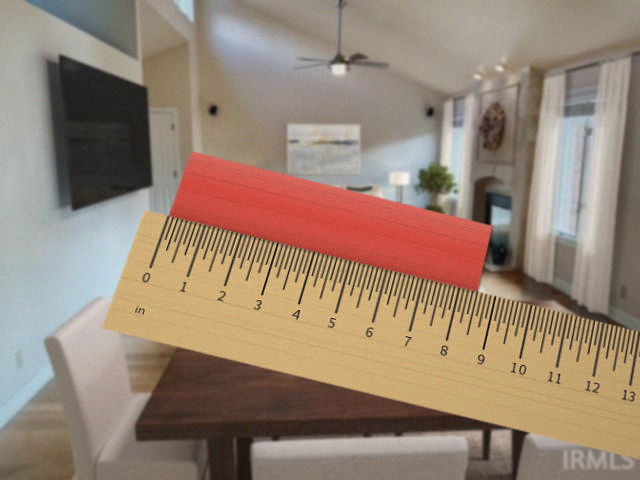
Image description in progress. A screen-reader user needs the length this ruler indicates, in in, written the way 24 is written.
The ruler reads 8.5
